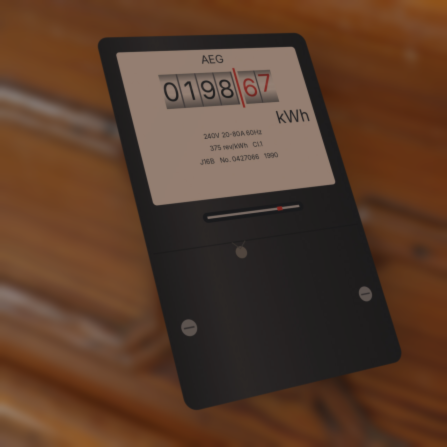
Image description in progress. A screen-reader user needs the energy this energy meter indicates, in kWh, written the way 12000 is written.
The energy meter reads 198.67
